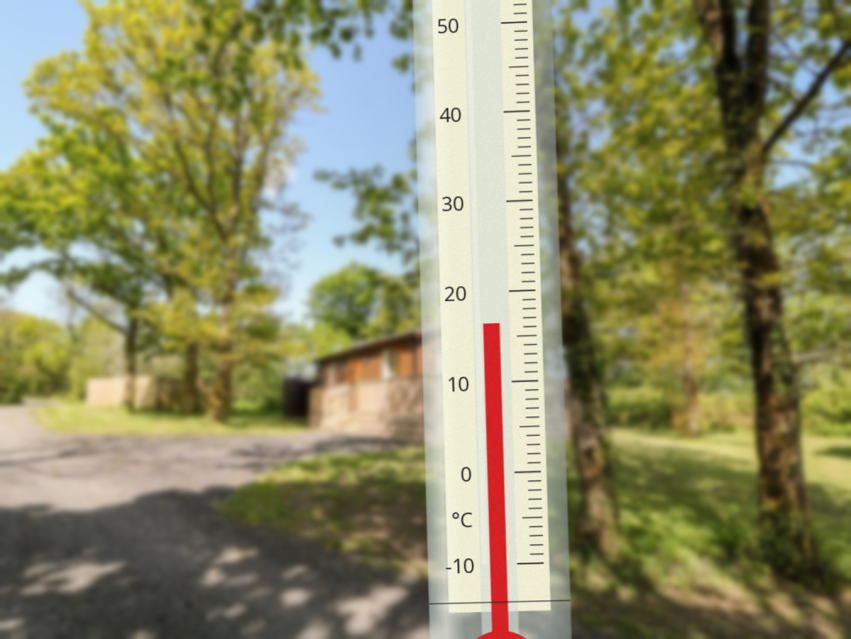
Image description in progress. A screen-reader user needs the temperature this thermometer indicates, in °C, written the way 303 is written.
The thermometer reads 16.5
